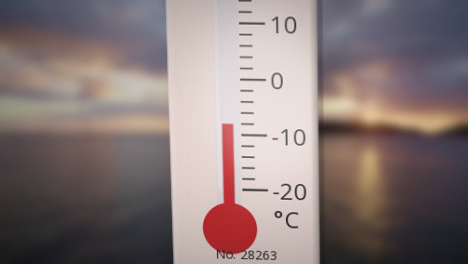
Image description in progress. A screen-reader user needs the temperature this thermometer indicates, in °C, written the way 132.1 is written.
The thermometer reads -8
